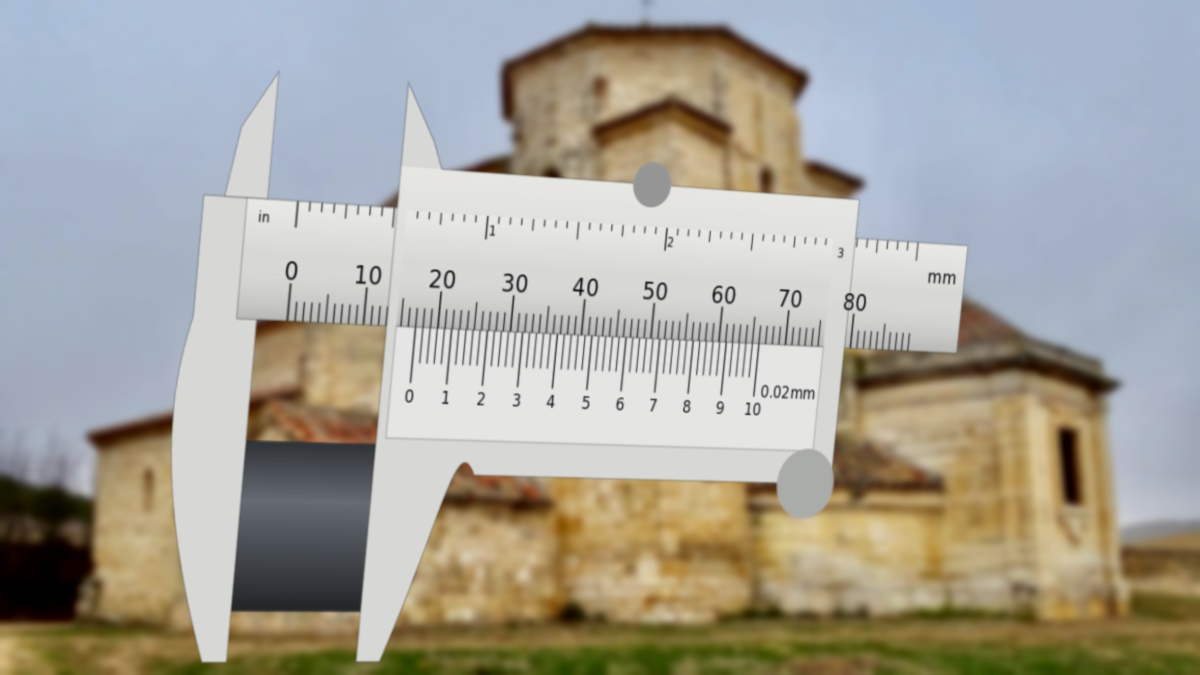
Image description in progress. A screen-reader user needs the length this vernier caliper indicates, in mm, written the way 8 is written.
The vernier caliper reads 17.0
